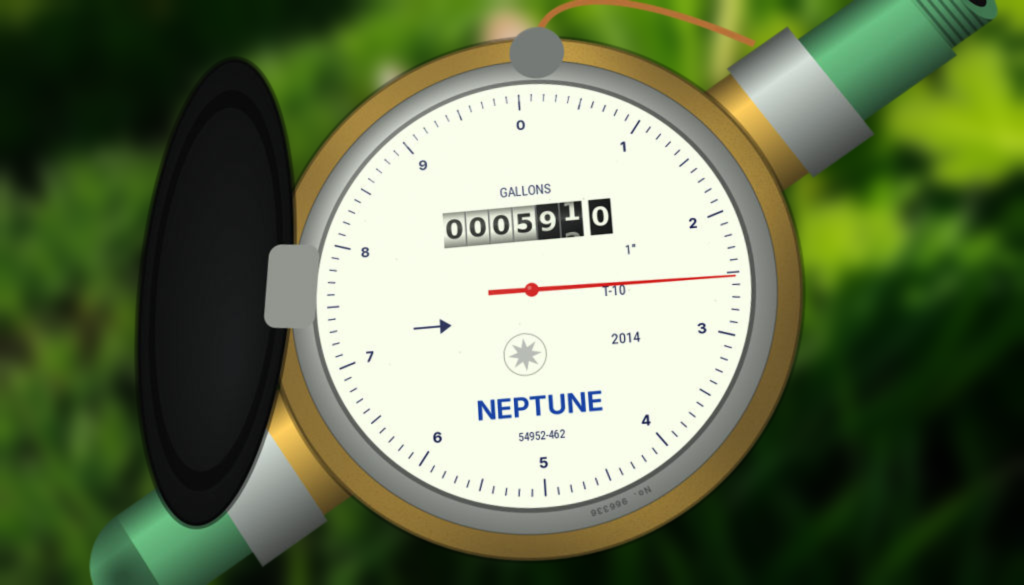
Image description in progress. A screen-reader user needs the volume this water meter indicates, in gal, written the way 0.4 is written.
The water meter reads 5912.5
